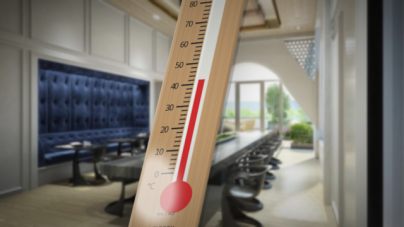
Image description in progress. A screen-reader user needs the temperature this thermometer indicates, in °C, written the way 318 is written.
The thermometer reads 42
